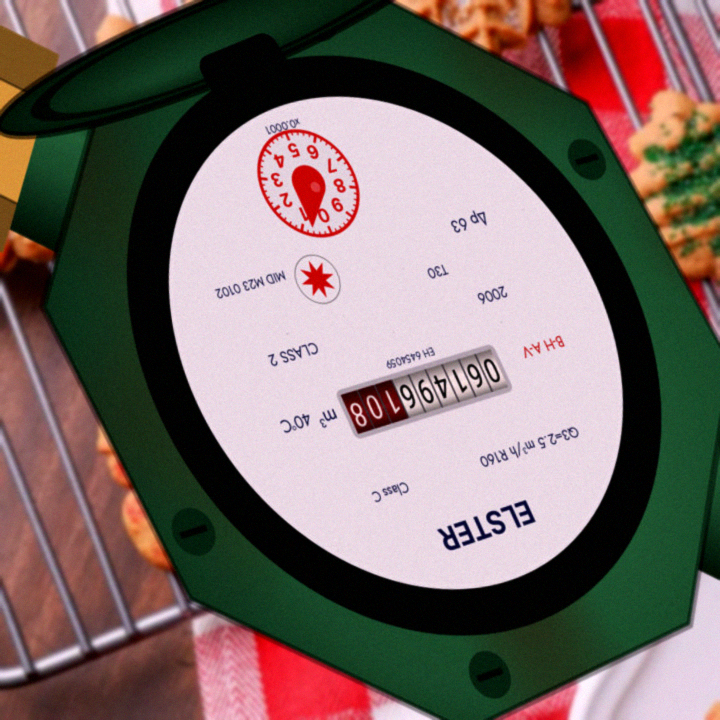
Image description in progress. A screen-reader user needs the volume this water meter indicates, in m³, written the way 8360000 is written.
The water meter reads 61496.1080
